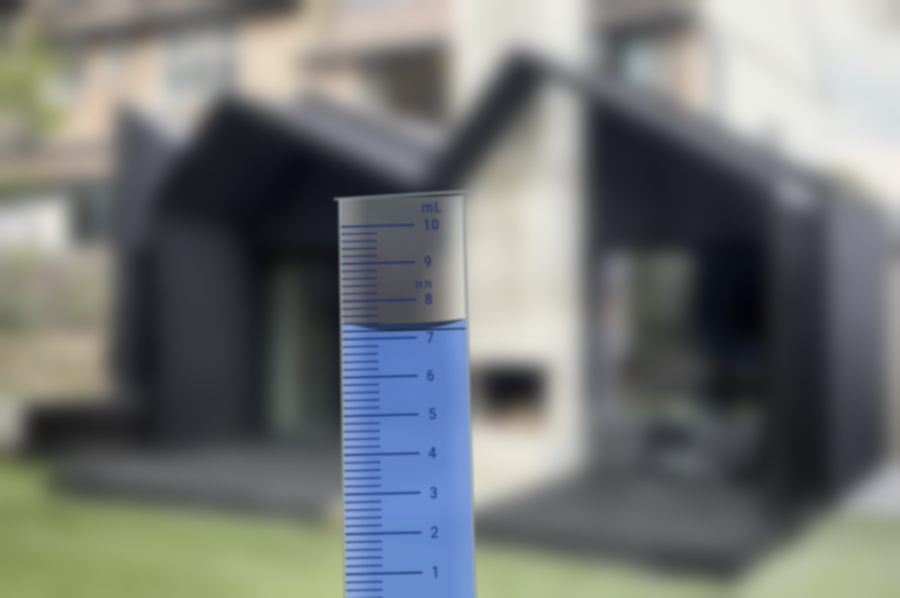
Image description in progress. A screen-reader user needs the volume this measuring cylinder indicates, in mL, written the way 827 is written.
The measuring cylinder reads 7.2
